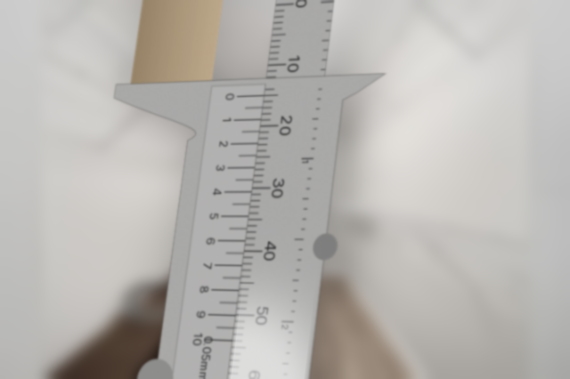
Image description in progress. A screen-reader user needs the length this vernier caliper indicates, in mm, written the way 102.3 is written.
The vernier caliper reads 15.0
